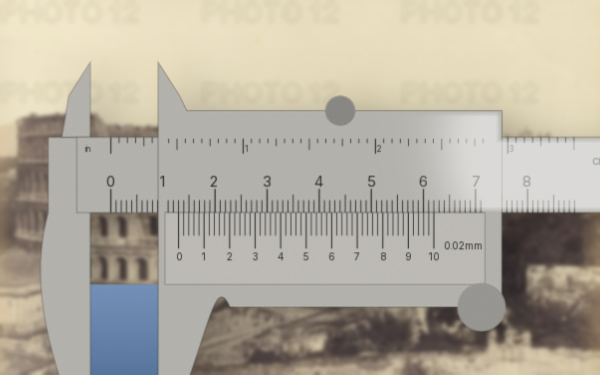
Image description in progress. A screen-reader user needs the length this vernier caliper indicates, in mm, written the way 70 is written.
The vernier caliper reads 13.0
